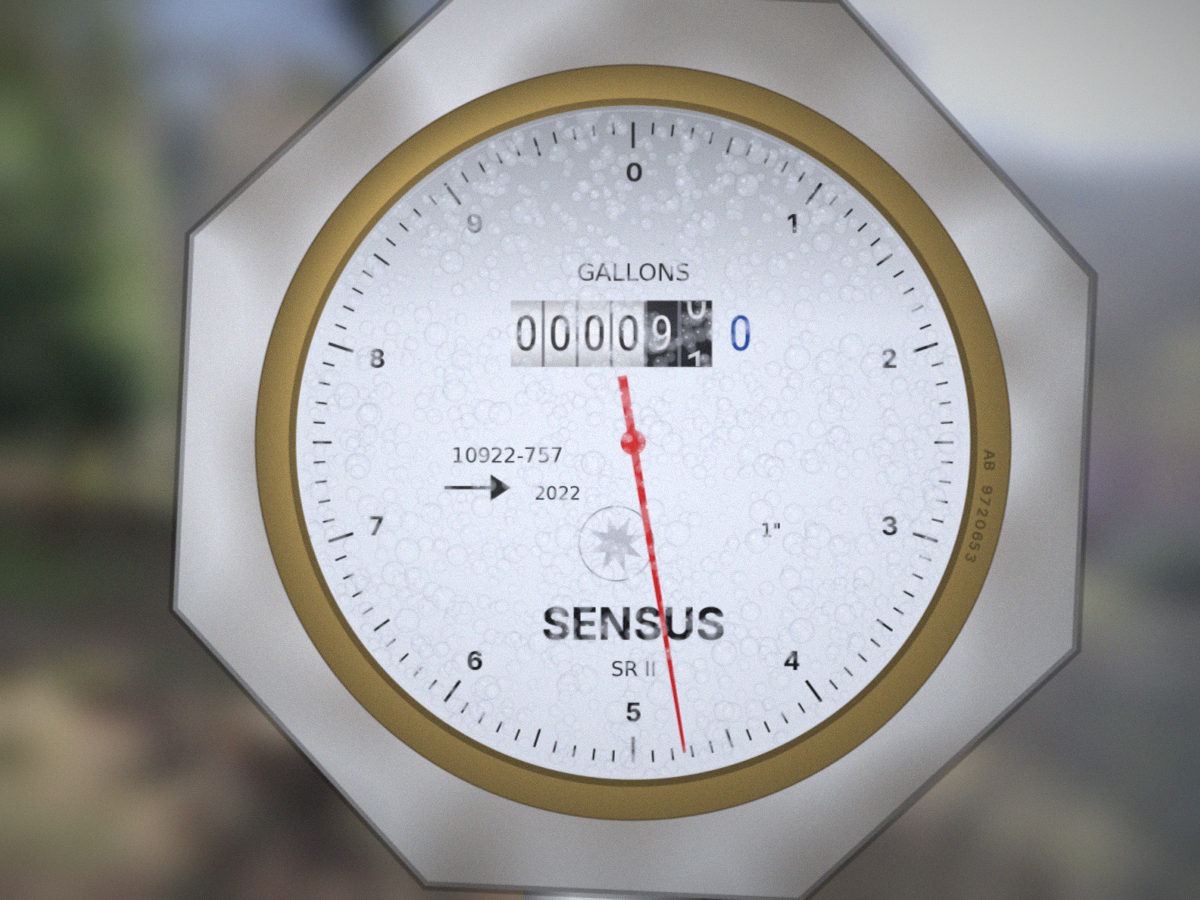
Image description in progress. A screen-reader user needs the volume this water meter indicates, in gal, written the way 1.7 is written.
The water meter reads 904.7
